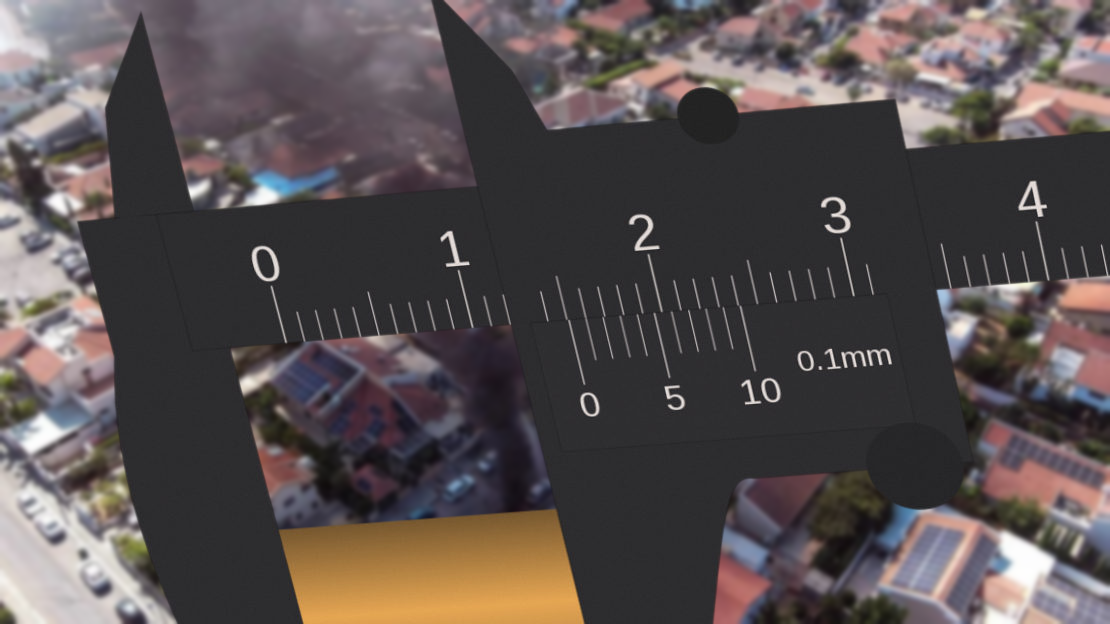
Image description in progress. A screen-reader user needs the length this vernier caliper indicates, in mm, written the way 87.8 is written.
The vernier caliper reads 15.1
